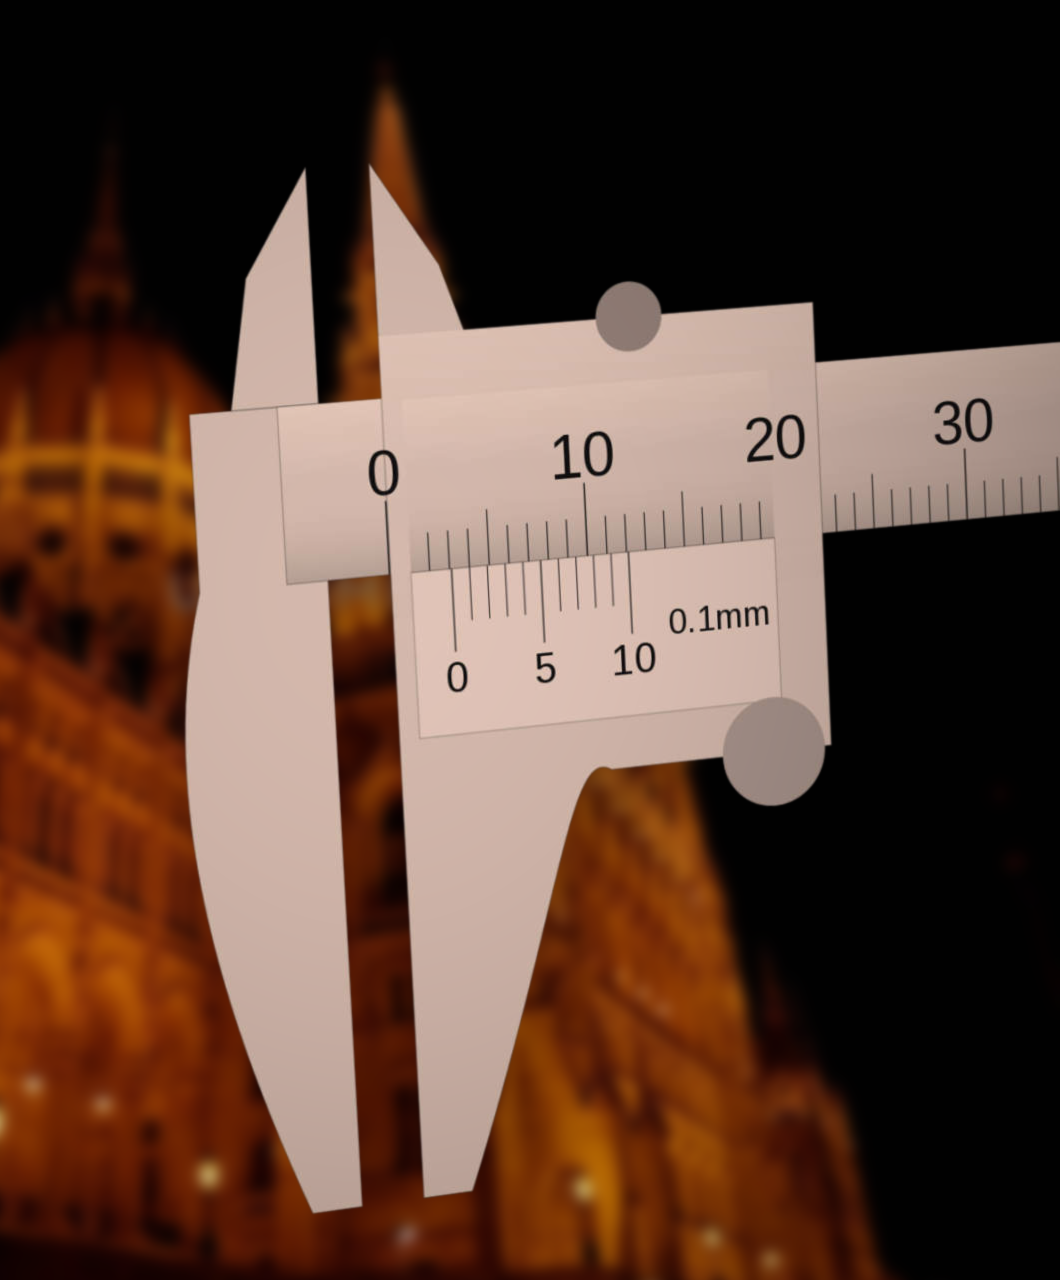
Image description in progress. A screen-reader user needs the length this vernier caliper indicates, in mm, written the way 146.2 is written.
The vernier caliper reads 3.1
